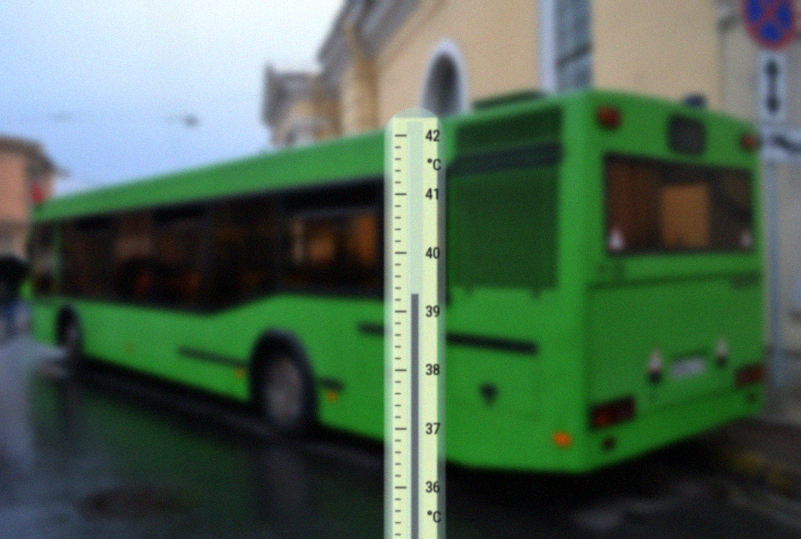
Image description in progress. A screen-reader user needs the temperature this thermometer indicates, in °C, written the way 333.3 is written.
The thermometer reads 39.3
